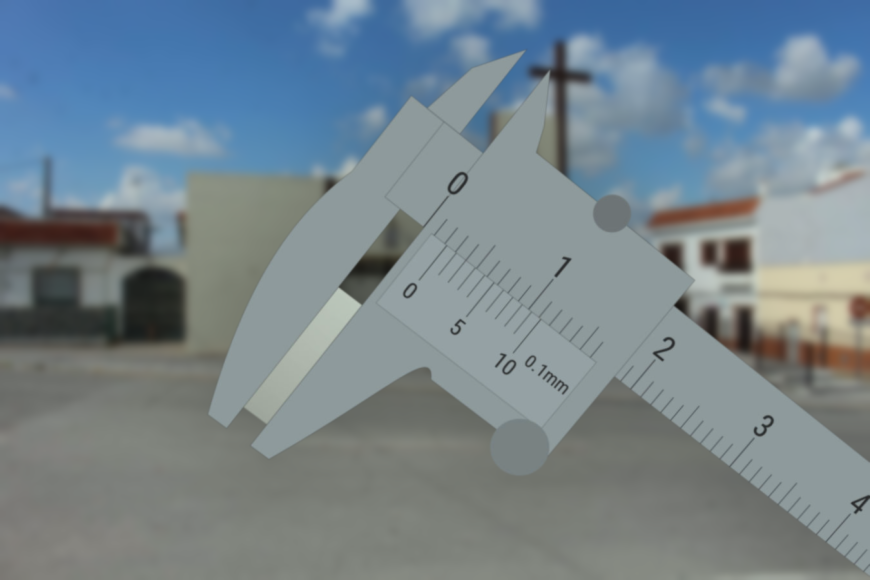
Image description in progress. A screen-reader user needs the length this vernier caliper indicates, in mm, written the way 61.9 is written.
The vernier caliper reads 2.2
